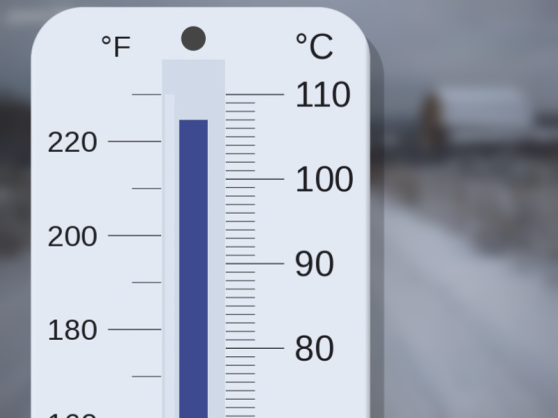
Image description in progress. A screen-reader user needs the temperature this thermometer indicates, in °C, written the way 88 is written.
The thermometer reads 107
